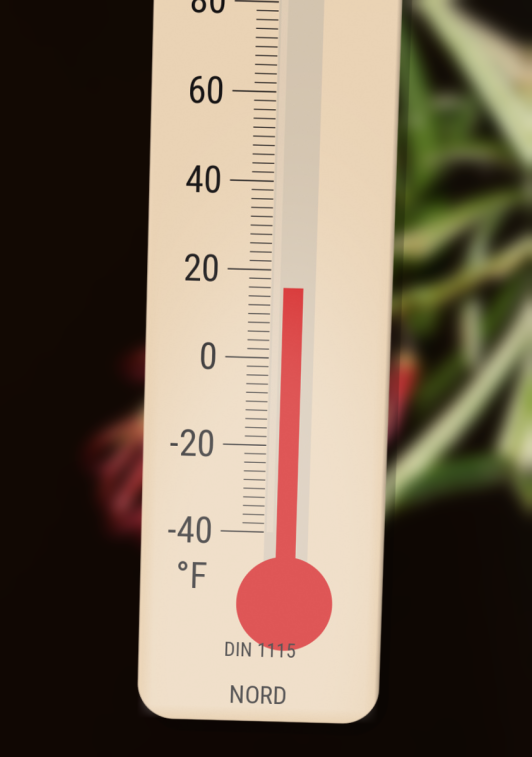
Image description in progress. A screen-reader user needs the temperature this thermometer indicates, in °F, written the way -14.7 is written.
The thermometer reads 16
